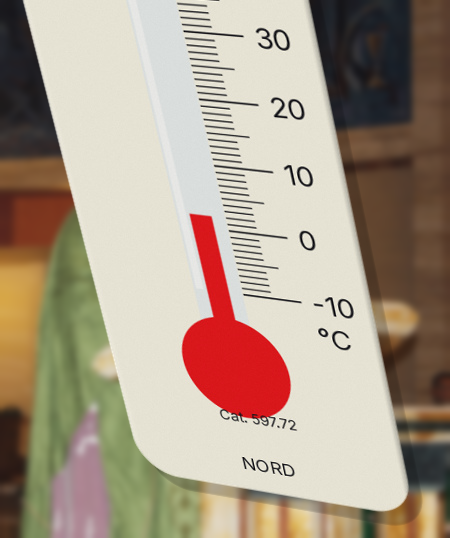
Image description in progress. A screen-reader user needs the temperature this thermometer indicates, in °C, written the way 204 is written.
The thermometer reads 2
